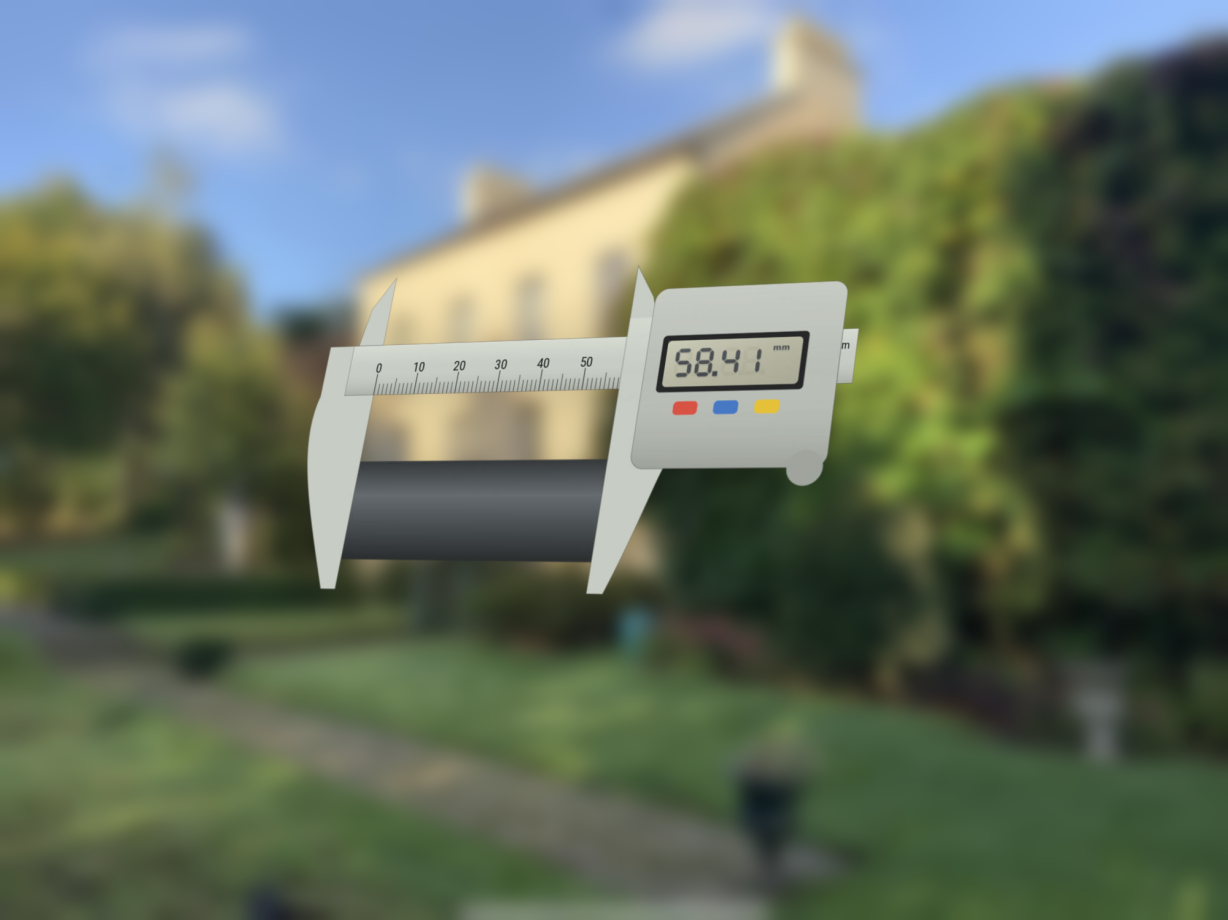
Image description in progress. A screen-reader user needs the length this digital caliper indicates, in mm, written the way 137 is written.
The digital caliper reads 58.41
